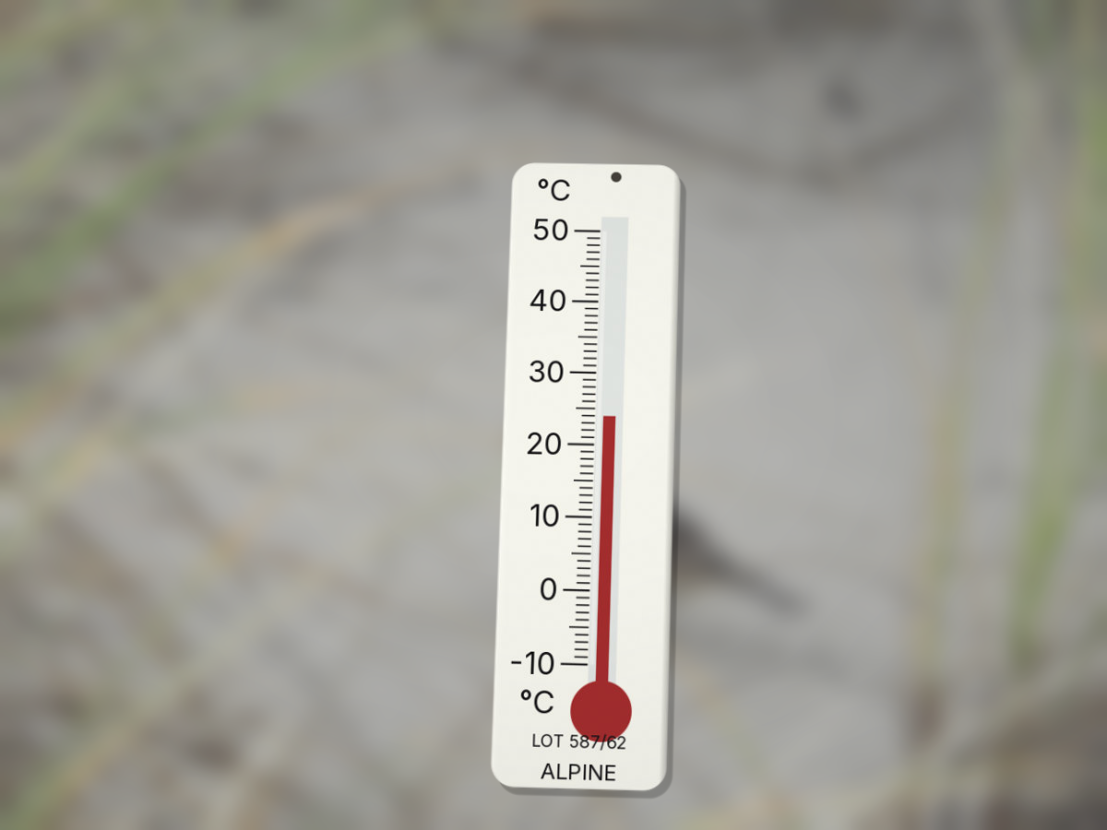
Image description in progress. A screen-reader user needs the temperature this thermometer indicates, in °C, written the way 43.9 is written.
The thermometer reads 24
